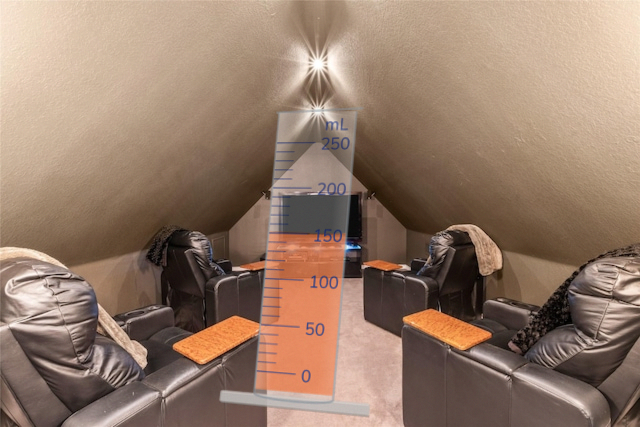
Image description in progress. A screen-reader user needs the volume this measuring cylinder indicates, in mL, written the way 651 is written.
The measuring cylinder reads 150
